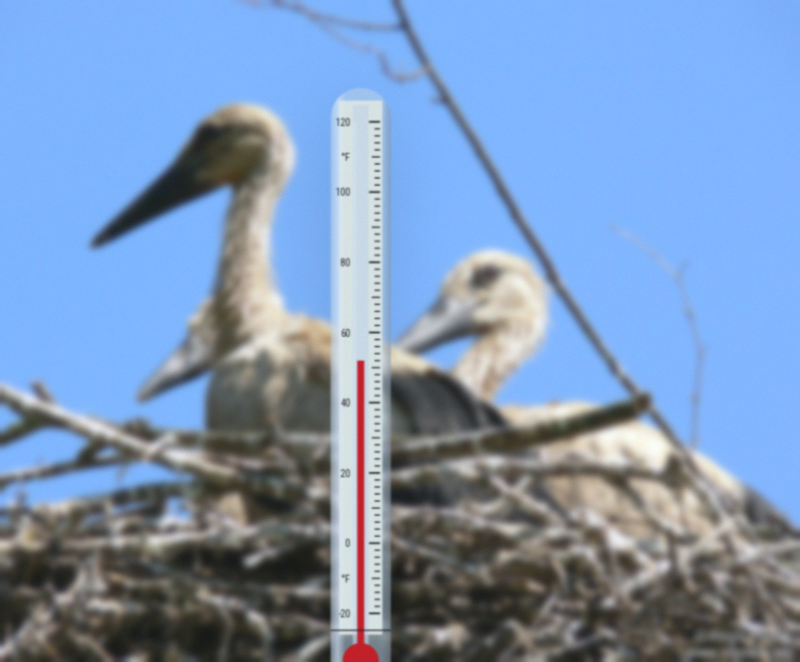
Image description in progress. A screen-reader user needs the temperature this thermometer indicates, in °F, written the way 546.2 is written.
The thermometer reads 52
